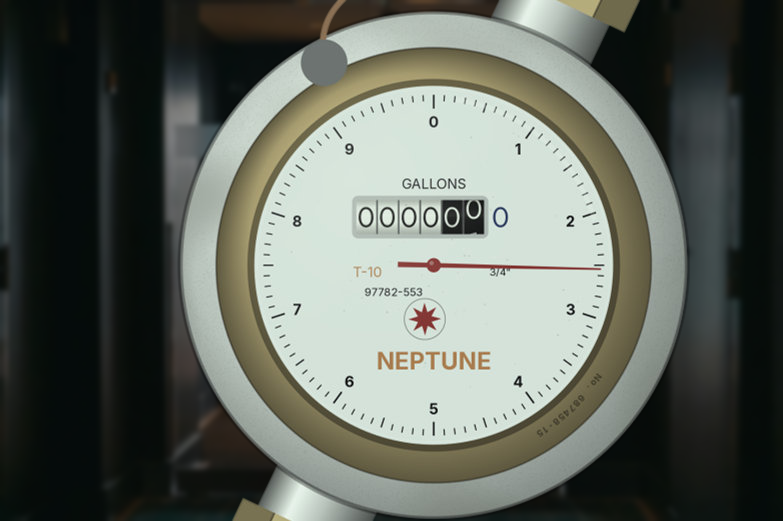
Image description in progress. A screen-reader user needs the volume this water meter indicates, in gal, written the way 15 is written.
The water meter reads 2.5
